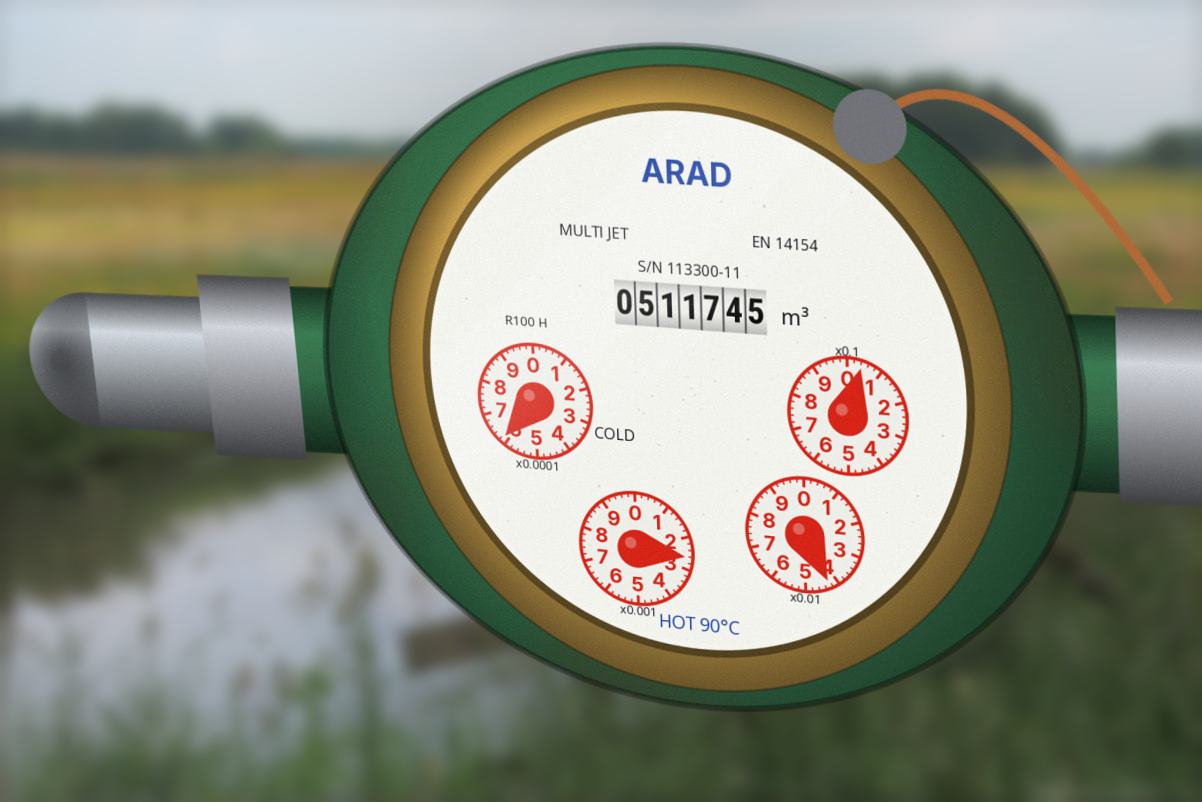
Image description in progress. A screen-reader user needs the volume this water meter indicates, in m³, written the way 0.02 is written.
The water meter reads 511745.0426
